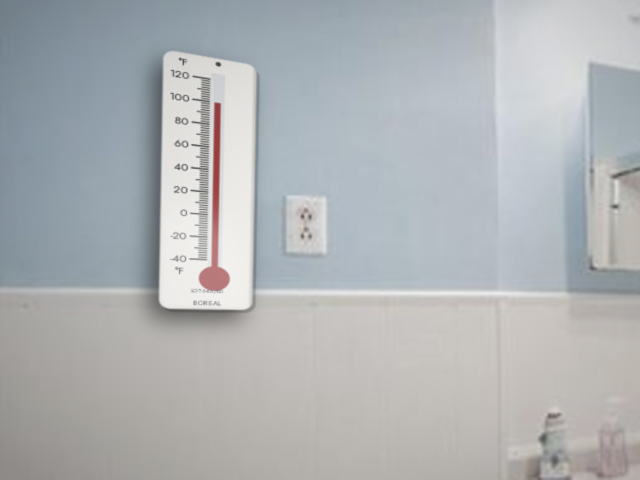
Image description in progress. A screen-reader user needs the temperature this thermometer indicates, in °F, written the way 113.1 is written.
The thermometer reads 100
